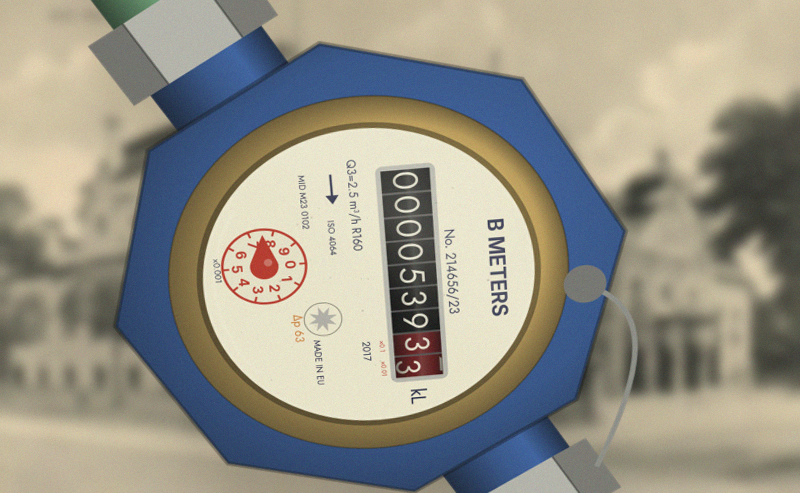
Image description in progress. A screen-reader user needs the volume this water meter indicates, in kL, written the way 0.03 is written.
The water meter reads 539.327
